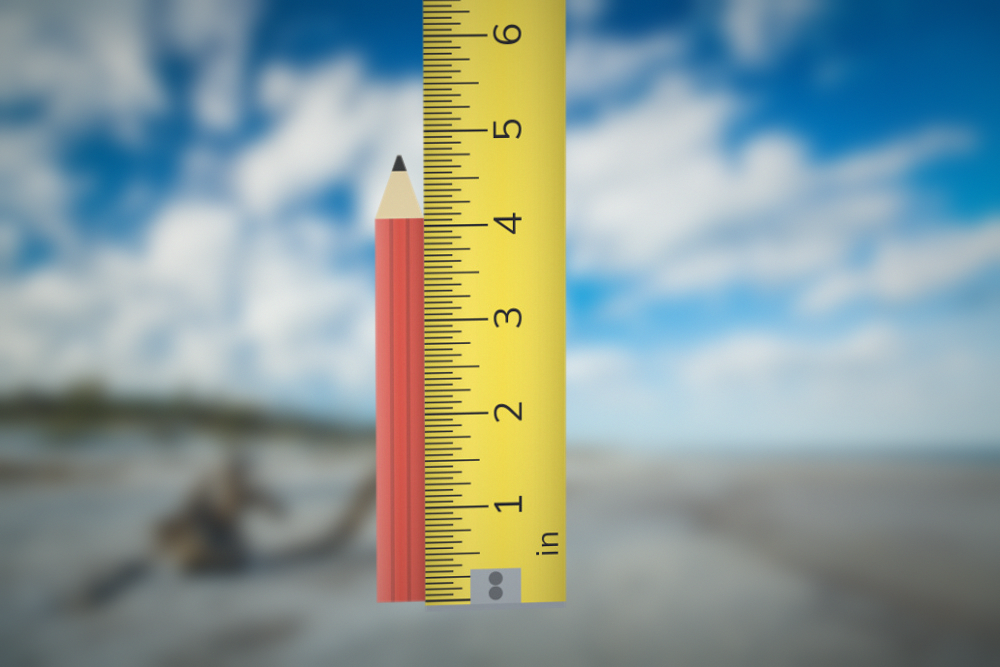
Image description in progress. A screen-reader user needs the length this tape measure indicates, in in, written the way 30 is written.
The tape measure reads 4.75
